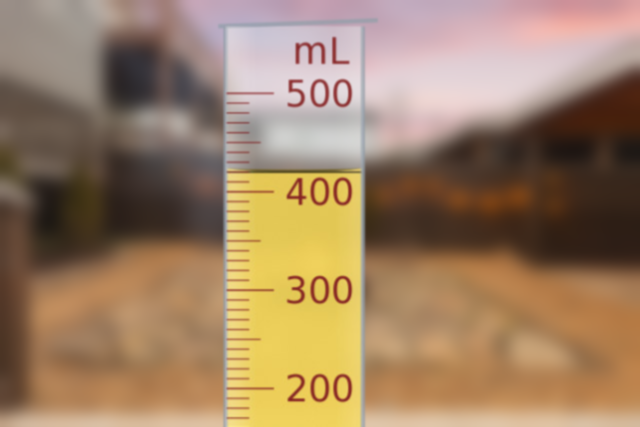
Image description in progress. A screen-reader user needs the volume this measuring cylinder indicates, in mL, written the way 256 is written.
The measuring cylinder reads 420
